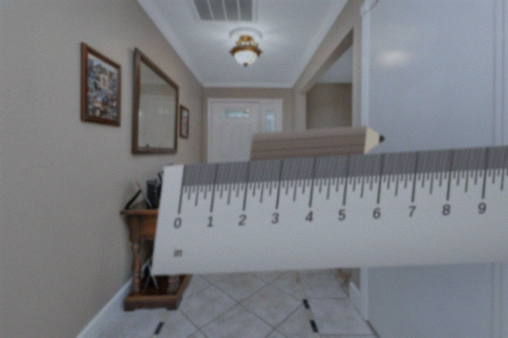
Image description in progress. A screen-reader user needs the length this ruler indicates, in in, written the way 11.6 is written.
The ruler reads 4
